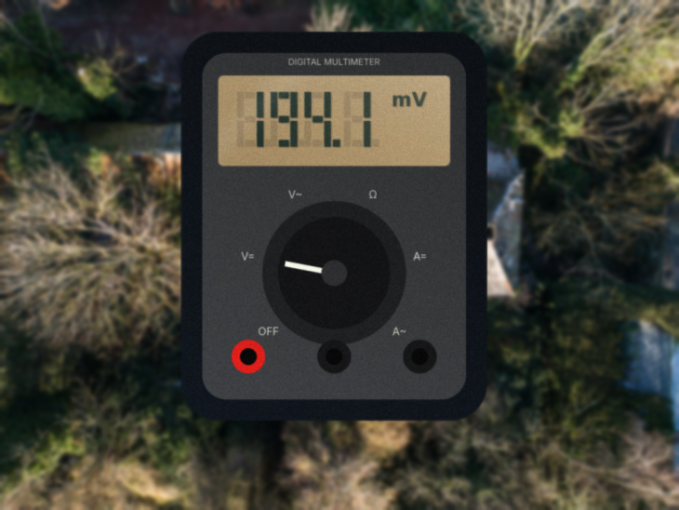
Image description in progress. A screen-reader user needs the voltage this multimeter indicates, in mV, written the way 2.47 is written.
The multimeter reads 194.1
